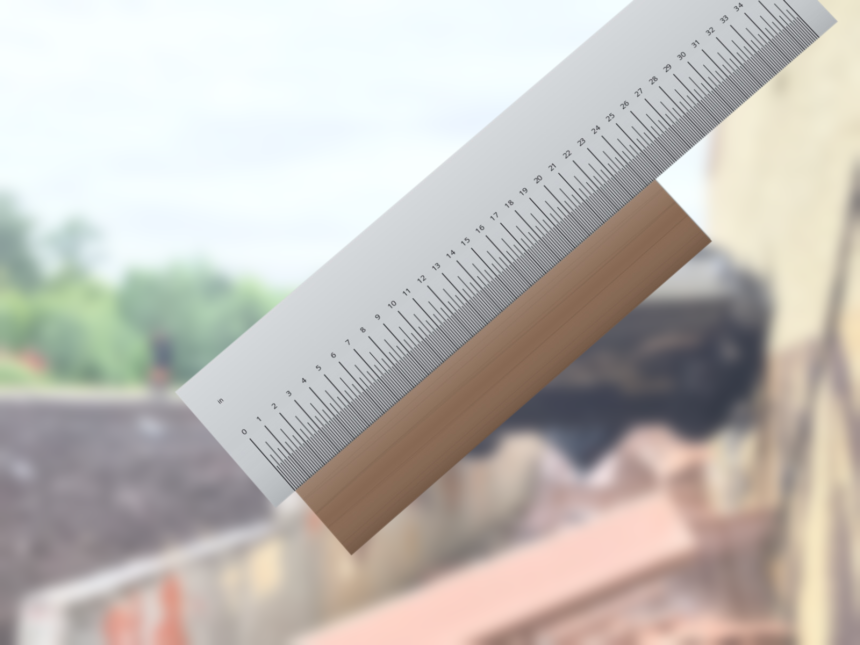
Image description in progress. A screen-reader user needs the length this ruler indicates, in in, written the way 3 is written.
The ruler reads 24.5
